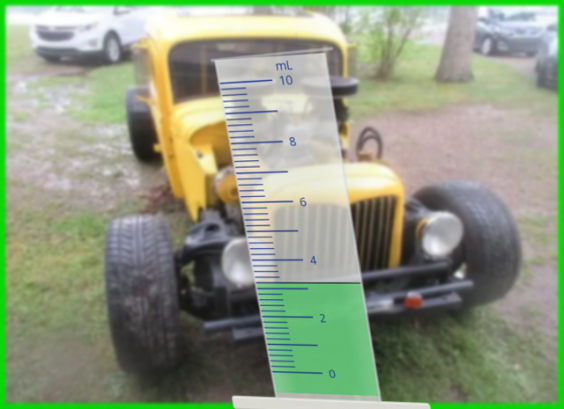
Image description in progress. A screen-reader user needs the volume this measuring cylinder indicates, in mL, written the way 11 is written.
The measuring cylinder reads 3.2
